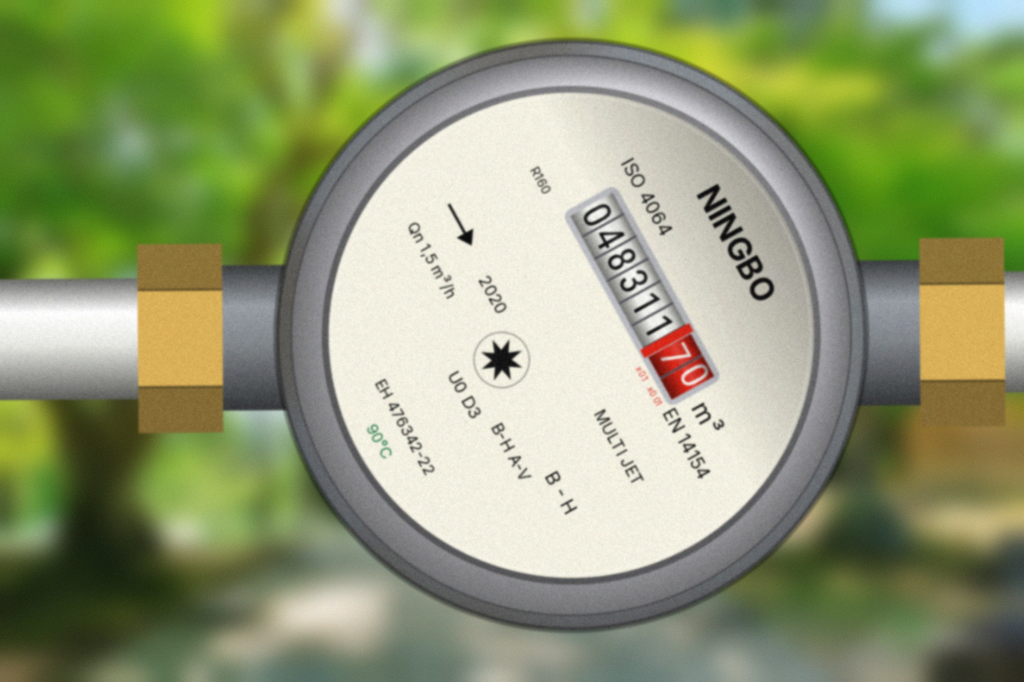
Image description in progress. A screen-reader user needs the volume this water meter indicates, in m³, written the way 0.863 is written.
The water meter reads 48311.70
